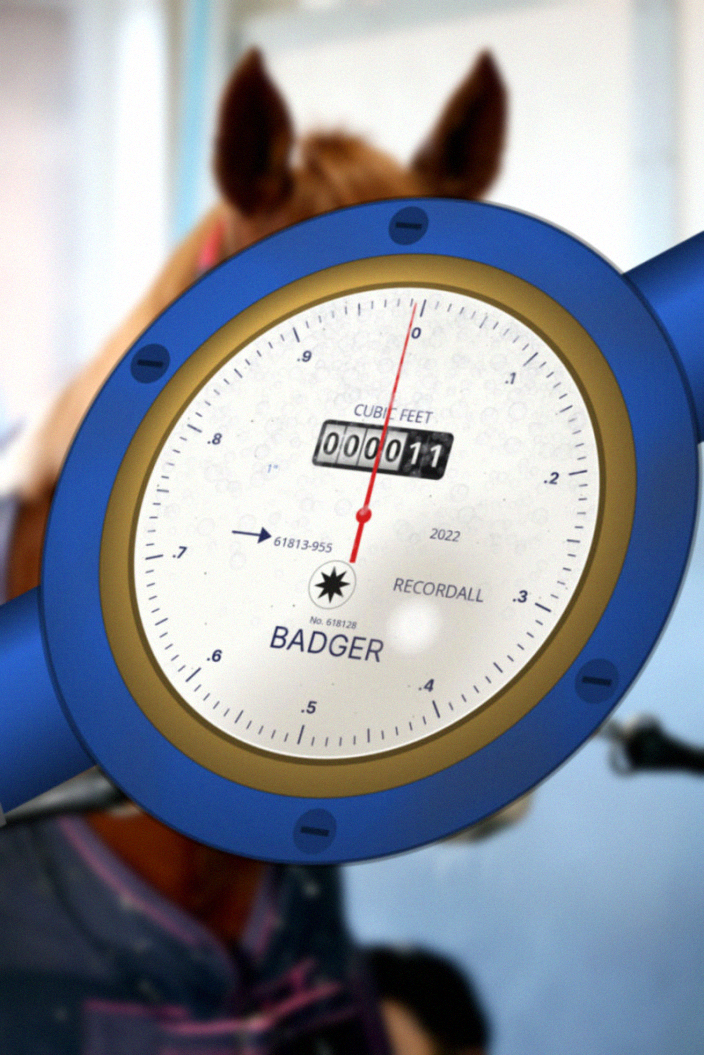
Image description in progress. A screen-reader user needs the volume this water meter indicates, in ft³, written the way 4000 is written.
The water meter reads 10.99
